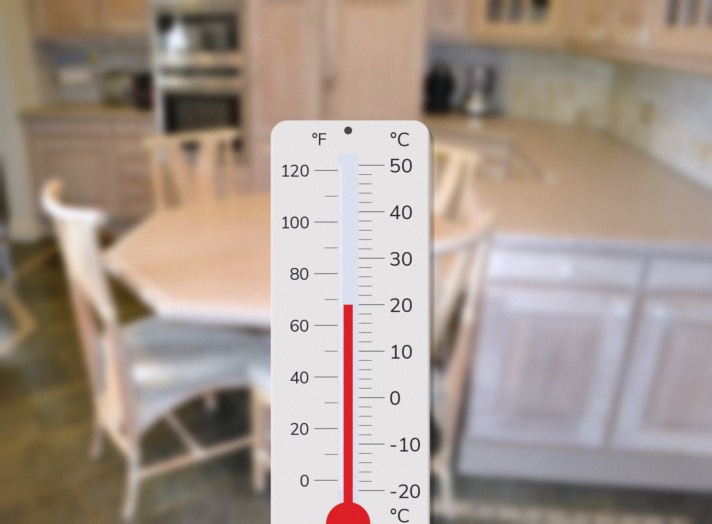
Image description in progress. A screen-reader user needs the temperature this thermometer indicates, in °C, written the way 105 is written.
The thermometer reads 20
